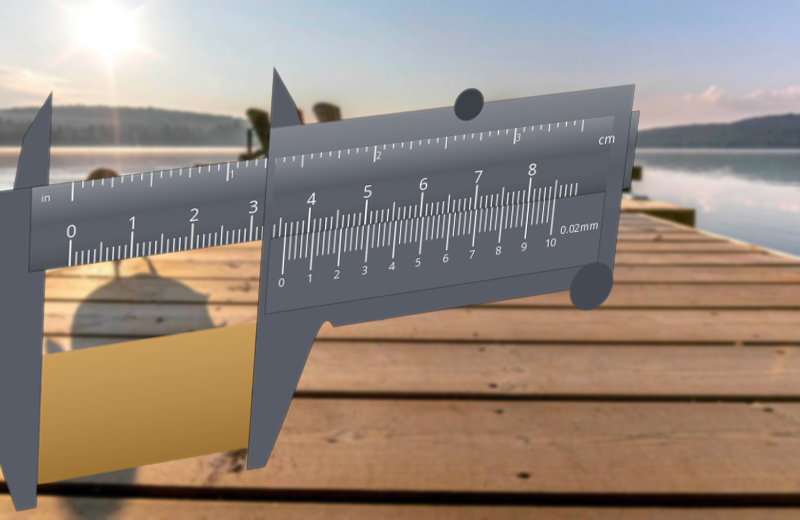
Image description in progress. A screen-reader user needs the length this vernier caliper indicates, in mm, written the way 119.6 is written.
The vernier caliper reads 36.0
